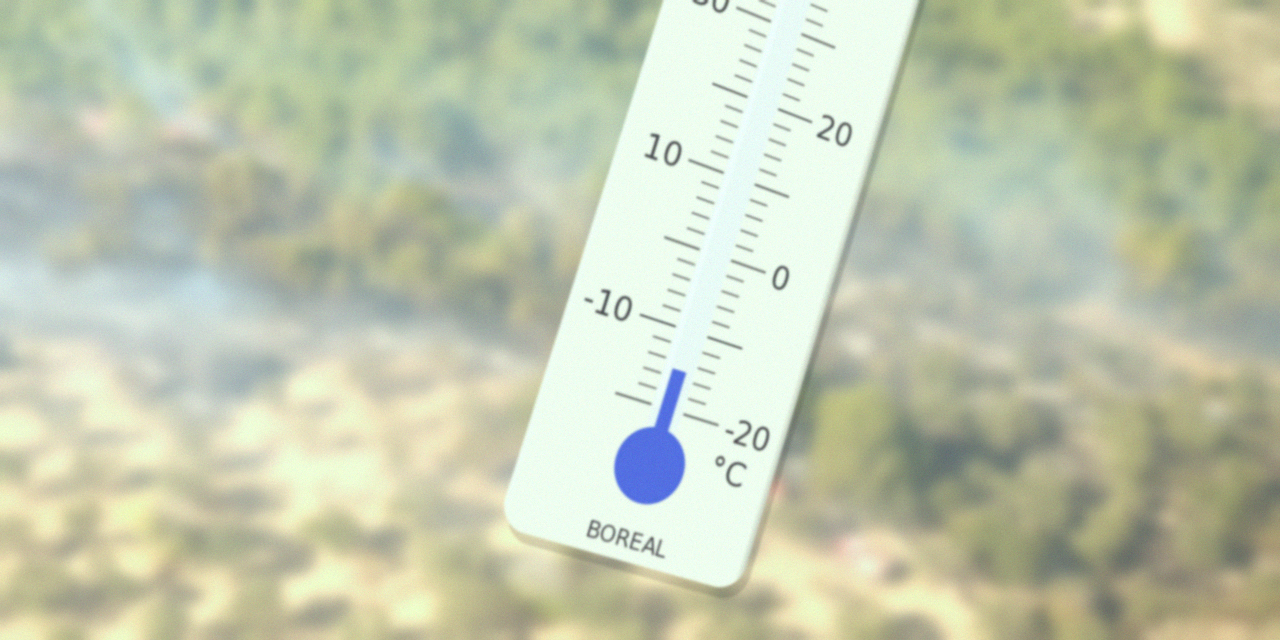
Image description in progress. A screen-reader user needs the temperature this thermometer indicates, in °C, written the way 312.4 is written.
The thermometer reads -15
